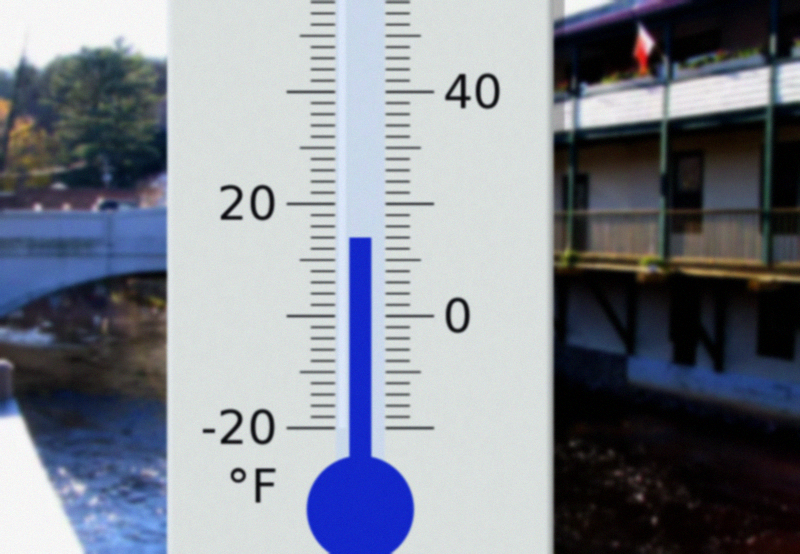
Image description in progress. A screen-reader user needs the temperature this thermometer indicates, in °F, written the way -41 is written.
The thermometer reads 14
